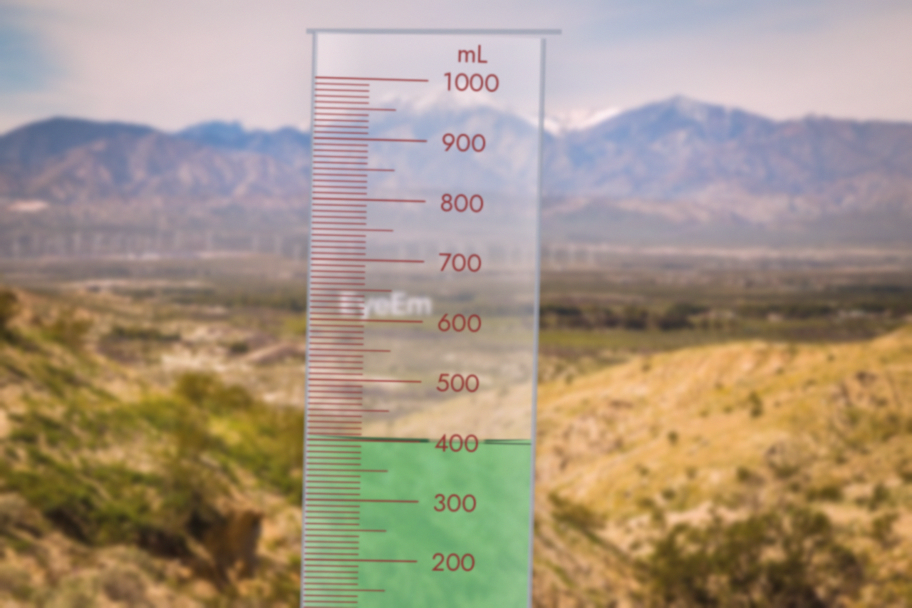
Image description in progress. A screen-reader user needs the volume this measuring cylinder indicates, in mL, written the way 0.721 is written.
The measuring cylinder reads 400
